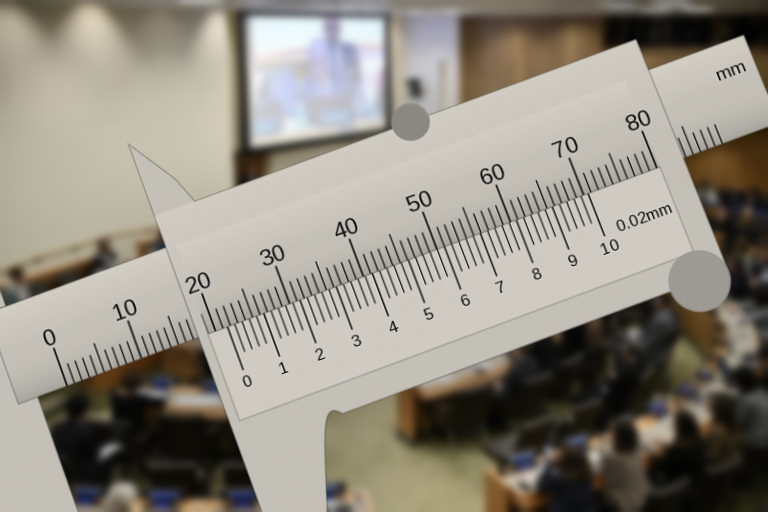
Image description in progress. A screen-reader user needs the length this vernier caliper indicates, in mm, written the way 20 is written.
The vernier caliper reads 21.6
